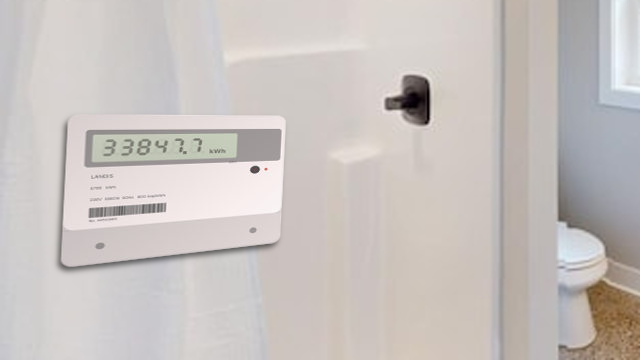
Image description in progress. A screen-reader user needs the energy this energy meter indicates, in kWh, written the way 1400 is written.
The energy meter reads 33847.7
